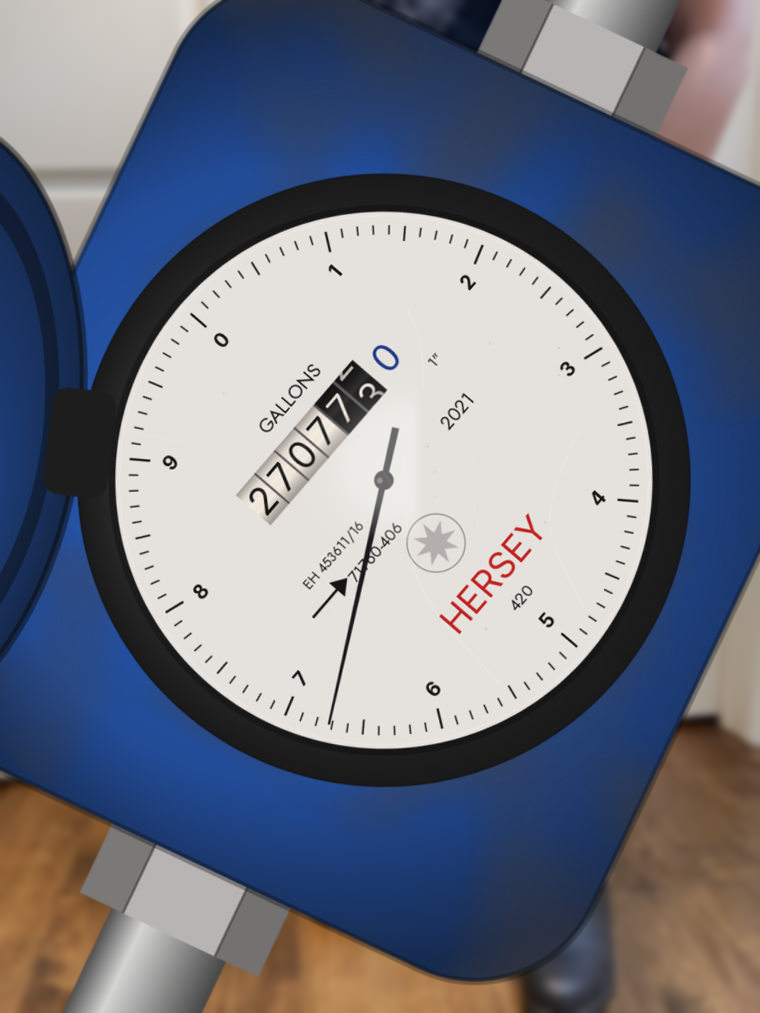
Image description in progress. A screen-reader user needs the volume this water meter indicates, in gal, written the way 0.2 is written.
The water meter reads 2707726.7
